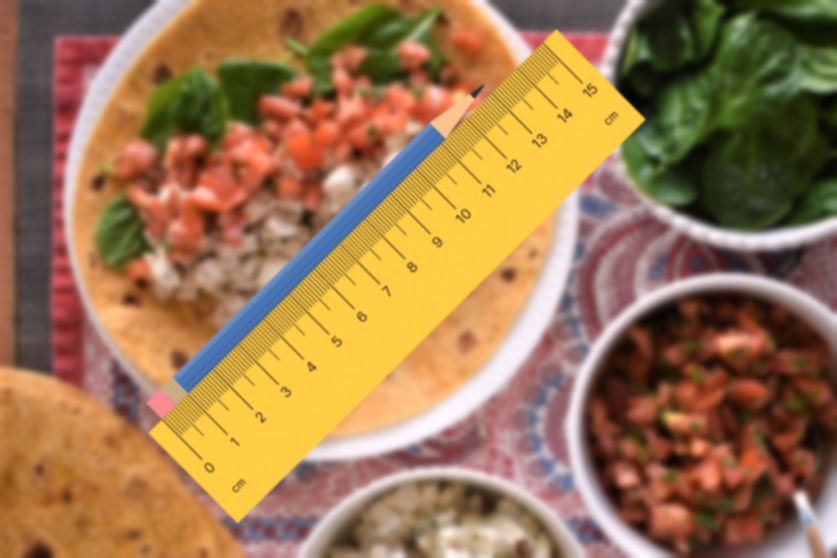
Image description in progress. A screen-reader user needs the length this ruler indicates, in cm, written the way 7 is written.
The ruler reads 13
